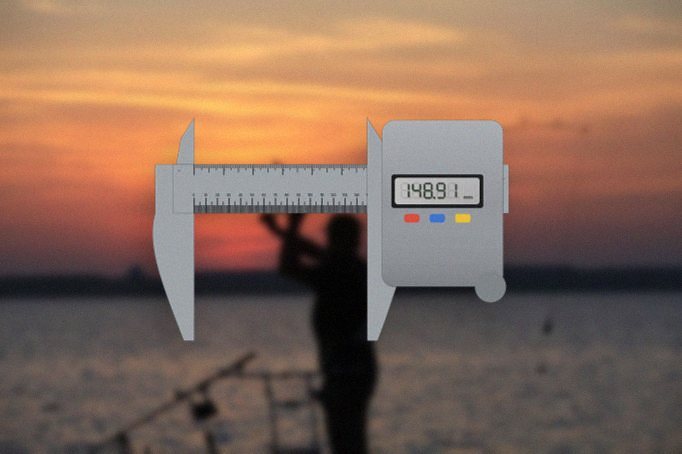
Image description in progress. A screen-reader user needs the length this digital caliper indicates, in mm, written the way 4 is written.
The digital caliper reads 148.91
